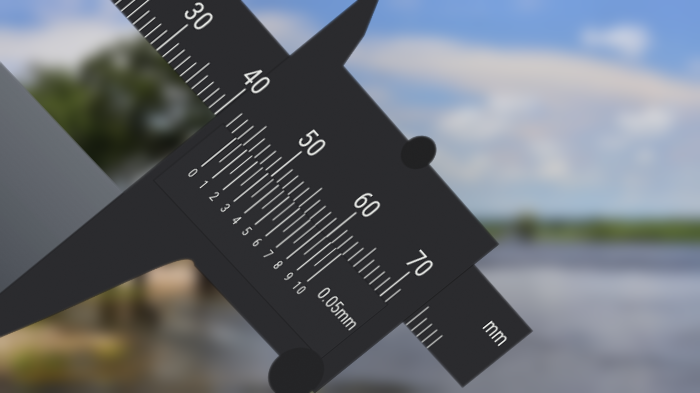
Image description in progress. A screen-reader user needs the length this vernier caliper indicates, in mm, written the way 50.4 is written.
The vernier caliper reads 43.8
